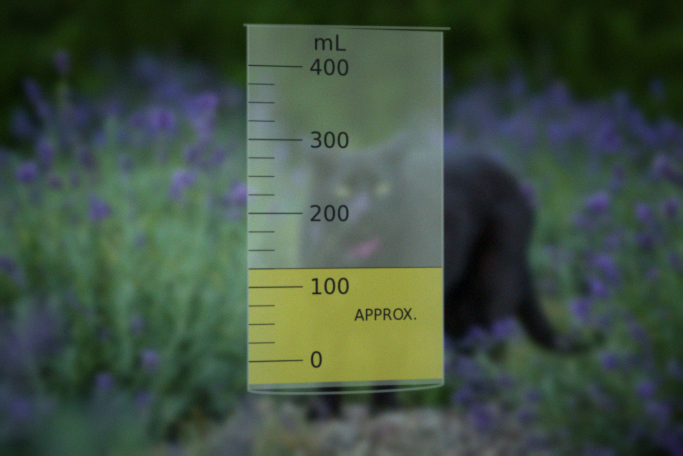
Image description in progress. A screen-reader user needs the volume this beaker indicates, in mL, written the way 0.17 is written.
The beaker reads 125
